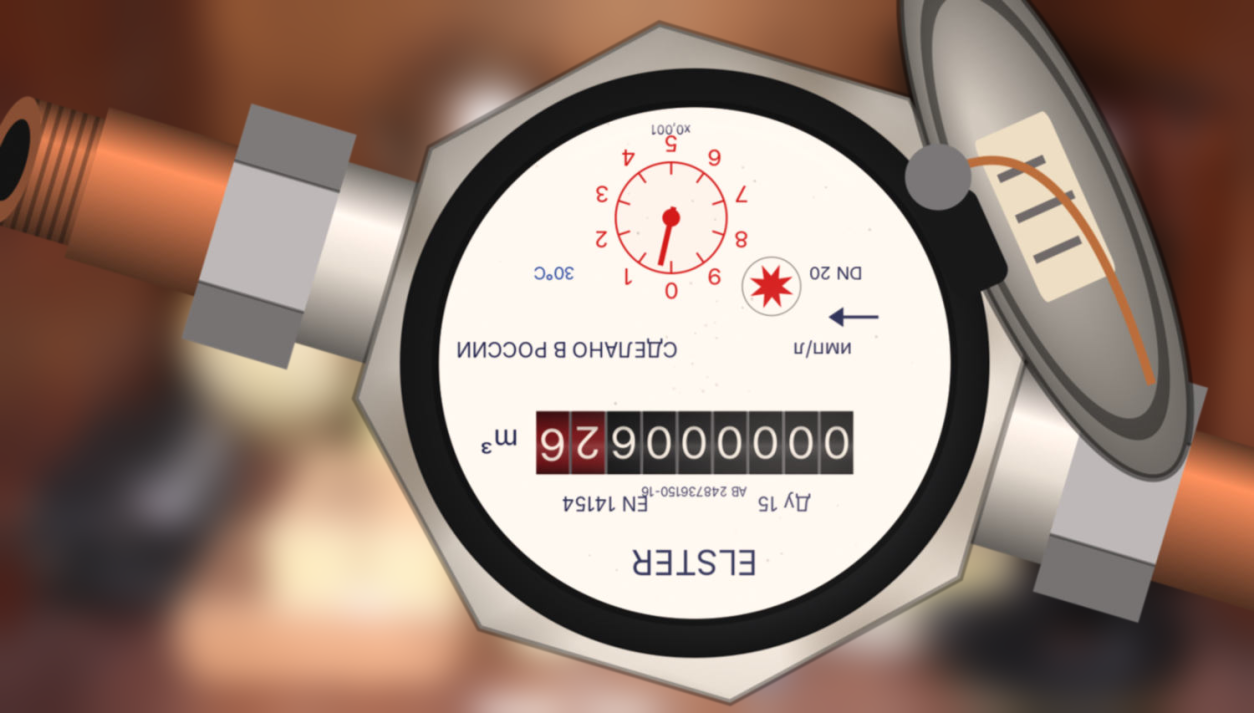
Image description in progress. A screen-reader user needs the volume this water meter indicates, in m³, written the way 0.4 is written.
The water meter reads 6.260
